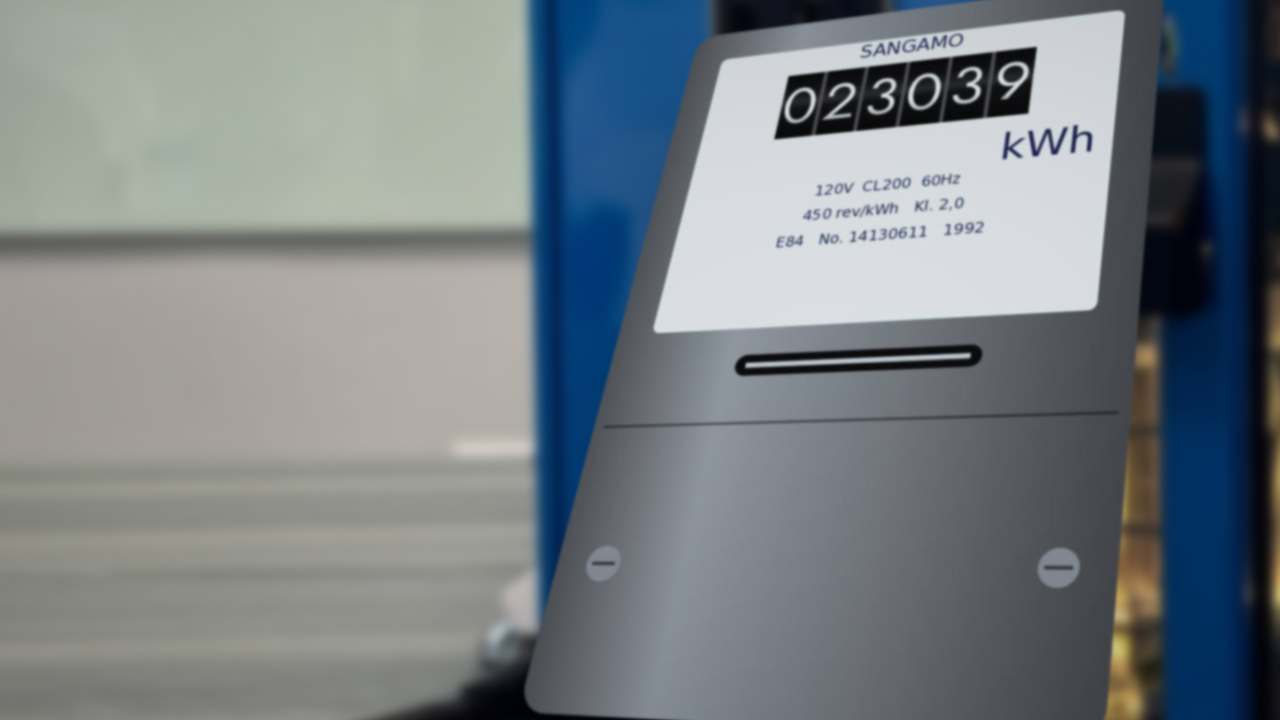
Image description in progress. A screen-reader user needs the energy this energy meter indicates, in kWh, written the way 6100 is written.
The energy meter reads 23039
